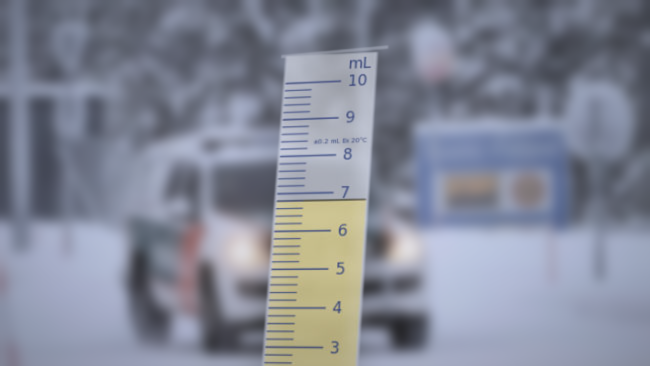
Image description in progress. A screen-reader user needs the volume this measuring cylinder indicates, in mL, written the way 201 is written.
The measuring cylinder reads 6.8
